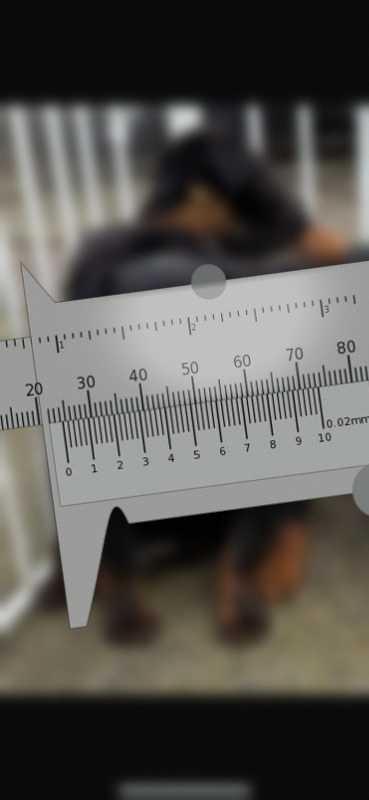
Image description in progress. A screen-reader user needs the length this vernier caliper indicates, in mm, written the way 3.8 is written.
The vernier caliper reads 24.5
